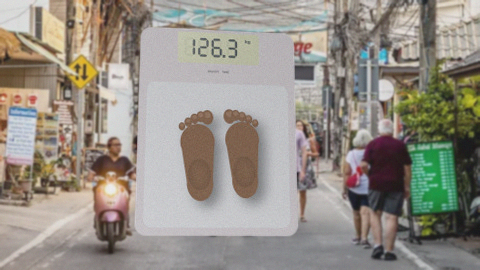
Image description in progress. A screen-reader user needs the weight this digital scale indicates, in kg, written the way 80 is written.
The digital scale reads 126.3
